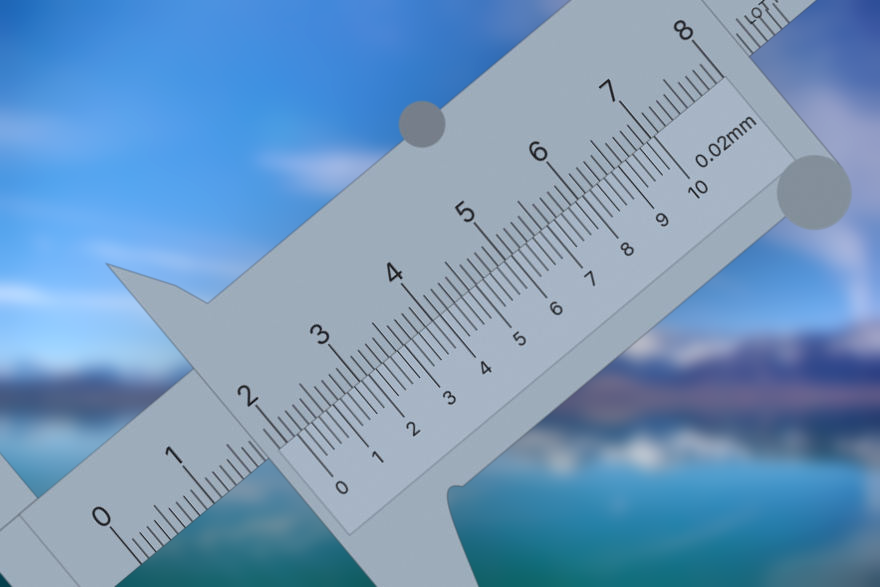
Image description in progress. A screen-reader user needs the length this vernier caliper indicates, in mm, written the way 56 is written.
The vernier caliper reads 21.4
